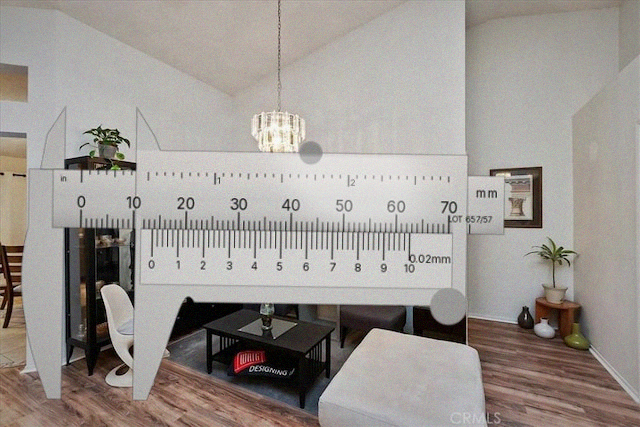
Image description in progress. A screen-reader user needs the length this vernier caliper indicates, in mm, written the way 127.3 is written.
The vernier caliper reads 13.6
